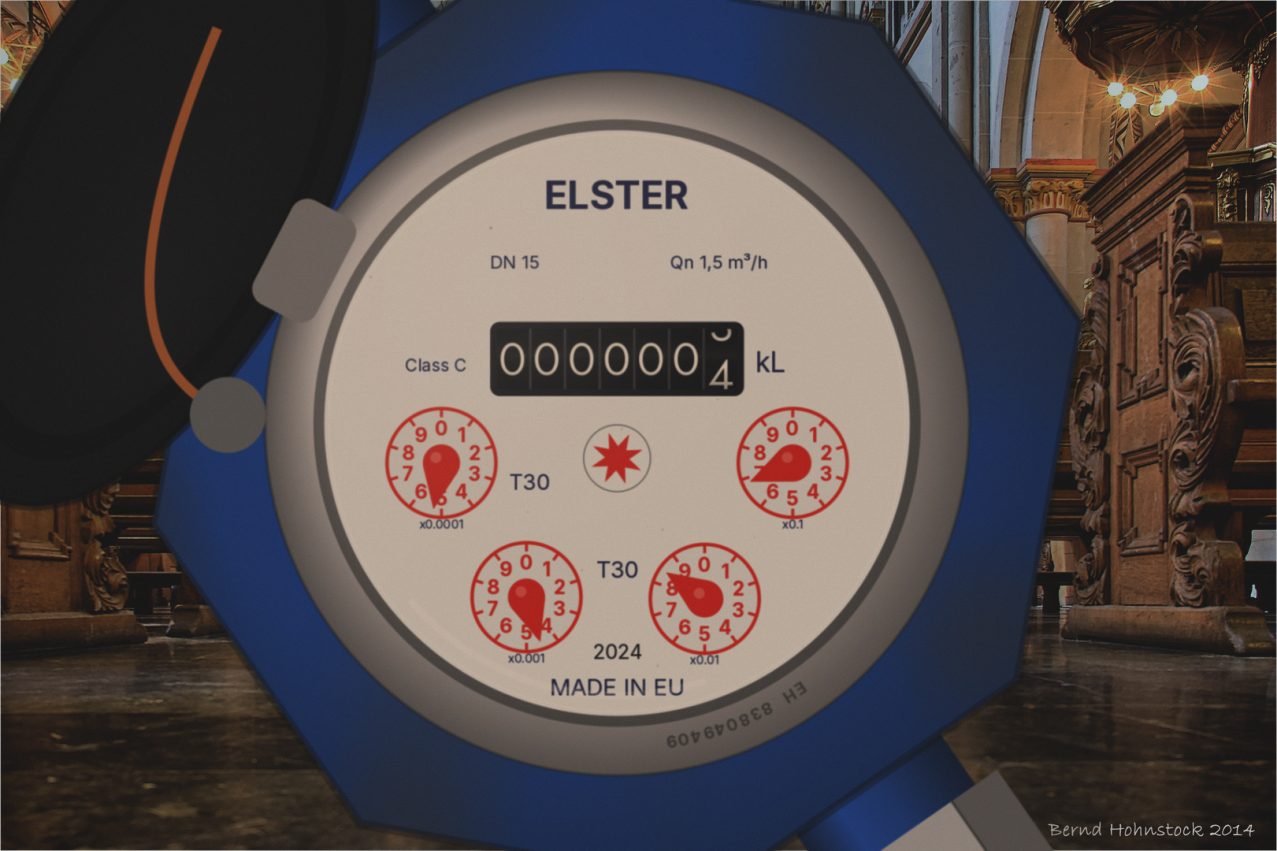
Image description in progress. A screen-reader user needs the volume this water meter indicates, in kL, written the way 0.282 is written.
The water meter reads 3.6845
